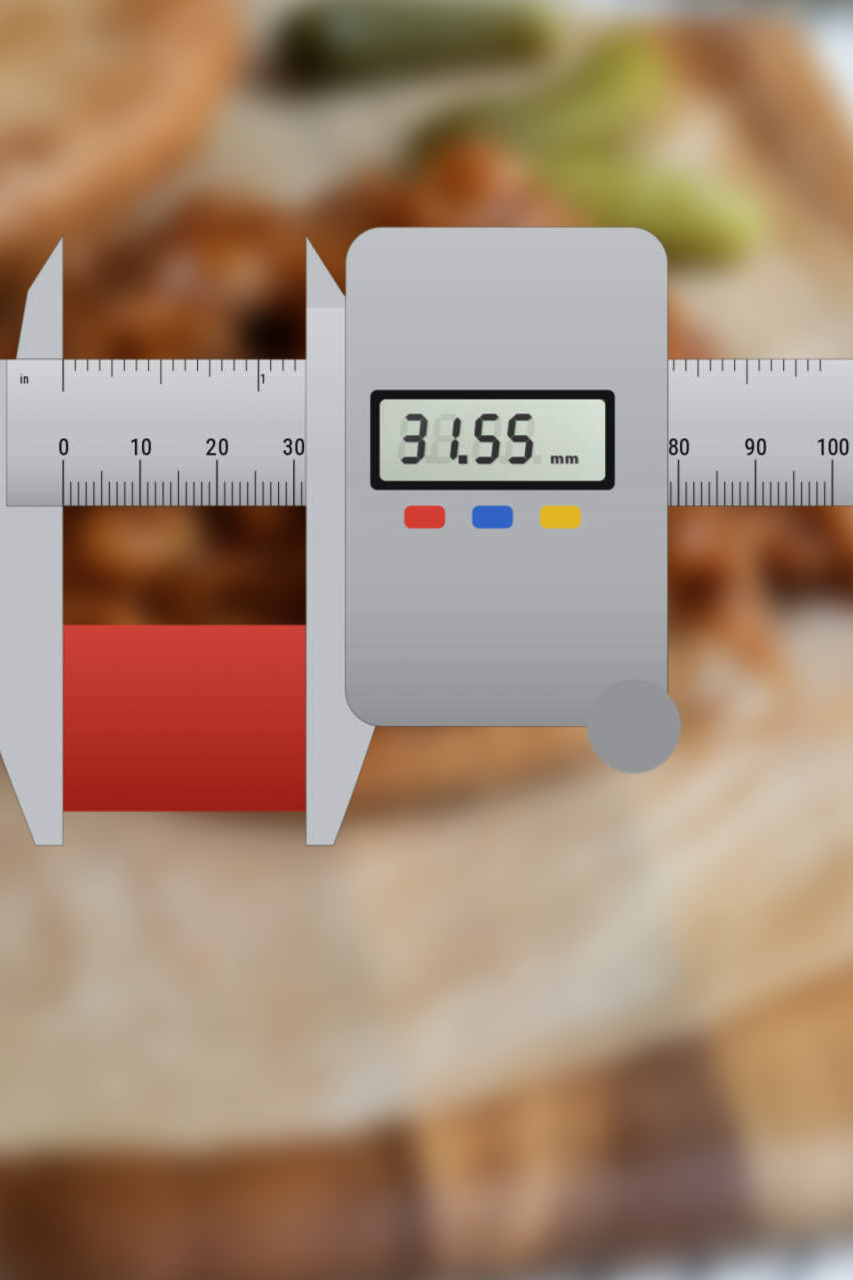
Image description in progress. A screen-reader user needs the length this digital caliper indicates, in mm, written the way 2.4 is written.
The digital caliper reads 31.55
